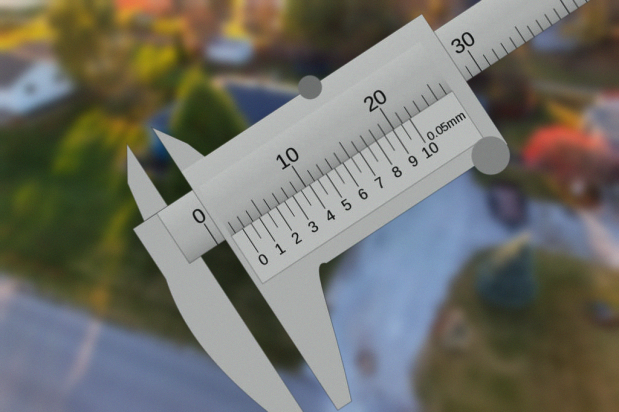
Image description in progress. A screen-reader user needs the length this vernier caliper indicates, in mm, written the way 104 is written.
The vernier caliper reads 2.8
